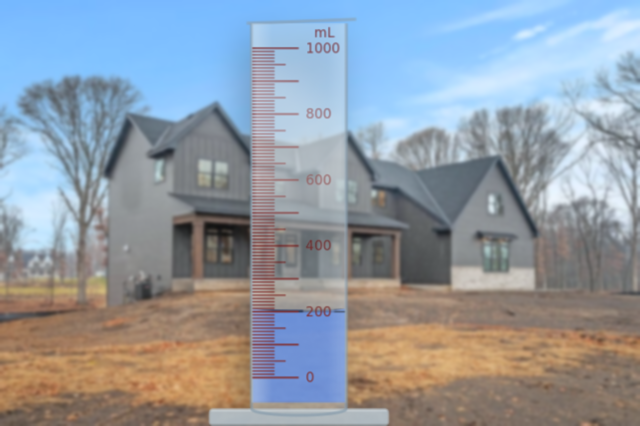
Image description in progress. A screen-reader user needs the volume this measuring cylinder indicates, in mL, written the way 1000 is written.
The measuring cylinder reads 200
